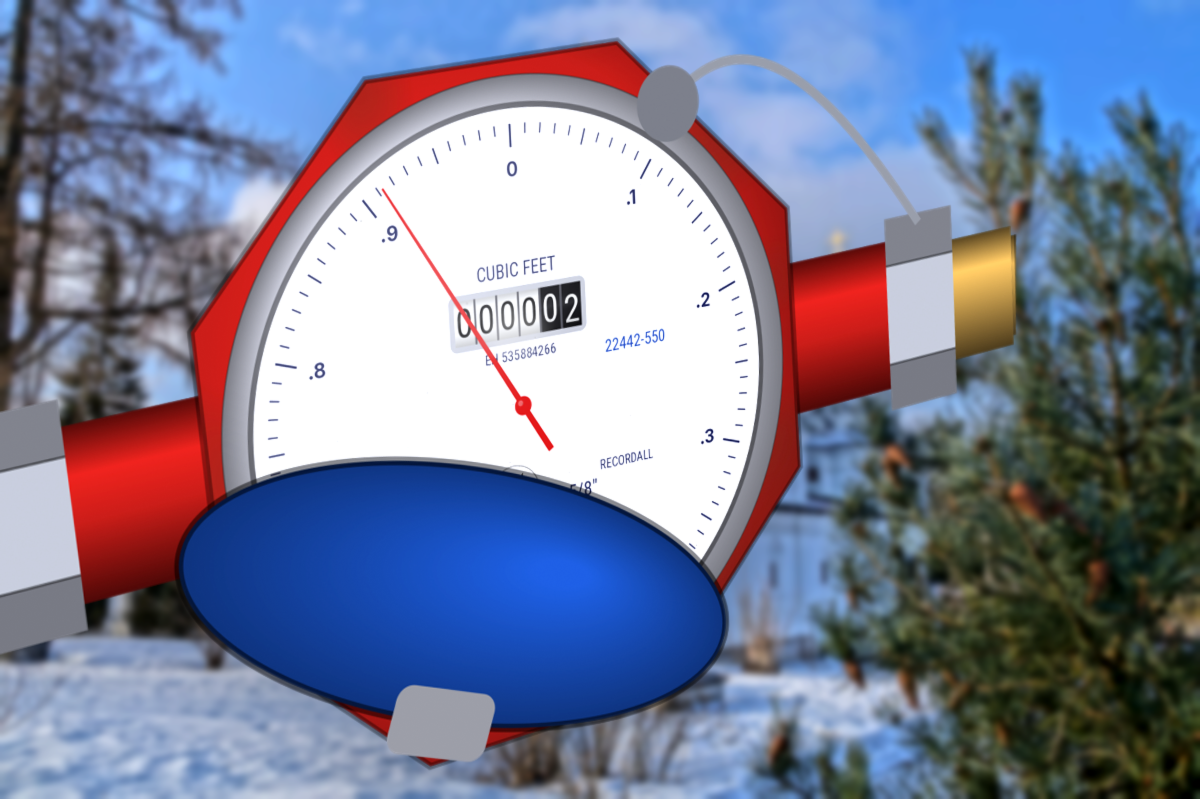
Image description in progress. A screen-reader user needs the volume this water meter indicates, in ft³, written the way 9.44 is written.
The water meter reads 1.91
